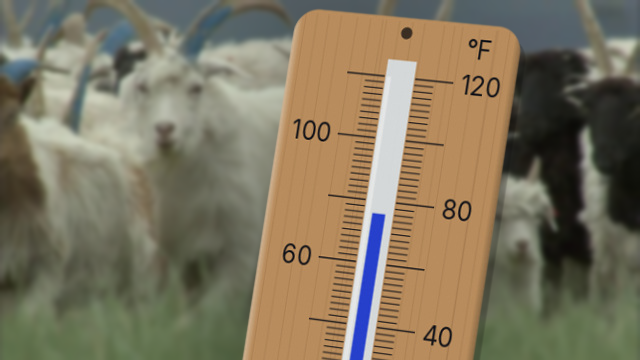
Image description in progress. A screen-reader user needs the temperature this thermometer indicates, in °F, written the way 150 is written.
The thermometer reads 76
